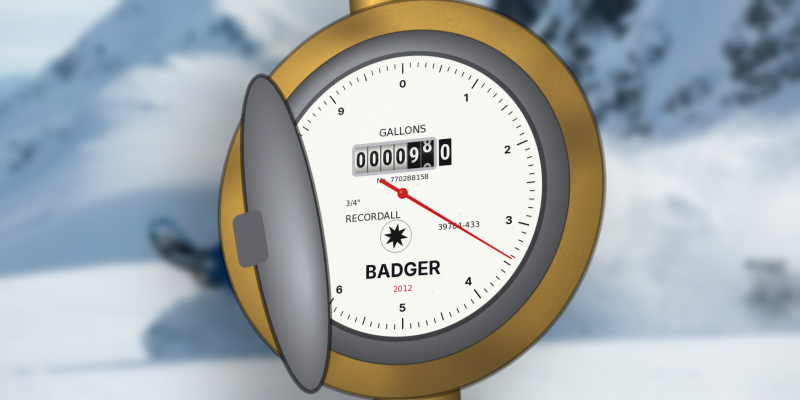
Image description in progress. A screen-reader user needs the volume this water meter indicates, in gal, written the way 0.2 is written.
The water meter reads 983.4
